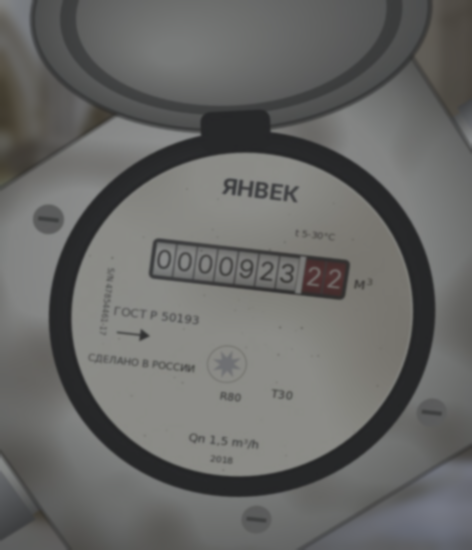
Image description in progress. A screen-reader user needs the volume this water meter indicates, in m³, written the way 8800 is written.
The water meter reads 923.22
